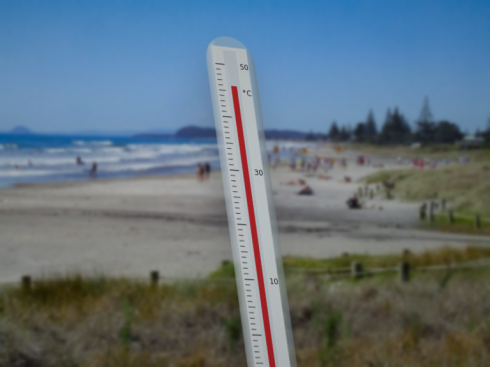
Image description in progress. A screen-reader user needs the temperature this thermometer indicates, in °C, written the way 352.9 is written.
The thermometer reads 46
